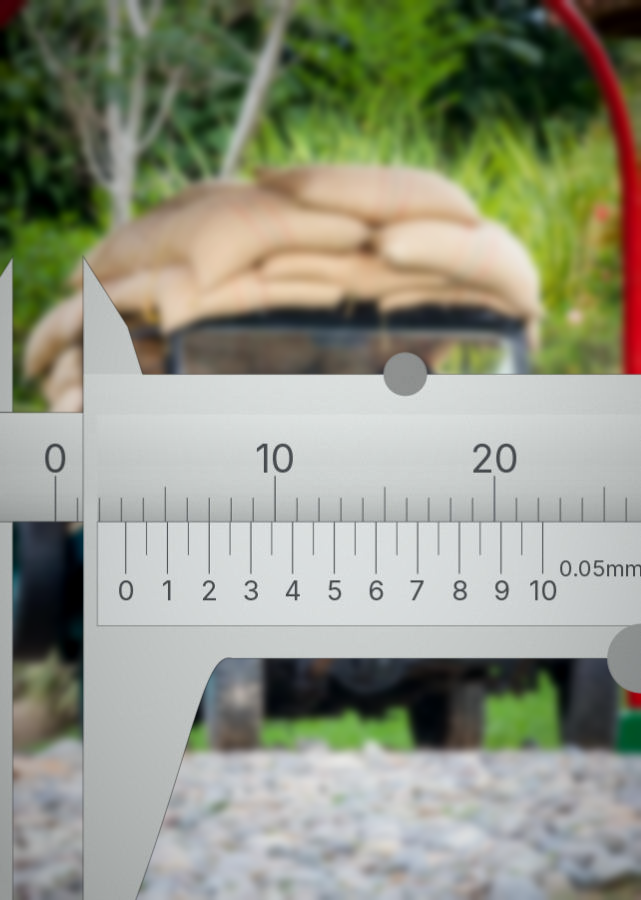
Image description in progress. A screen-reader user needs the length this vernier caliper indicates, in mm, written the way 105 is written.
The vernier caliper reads 3.20
